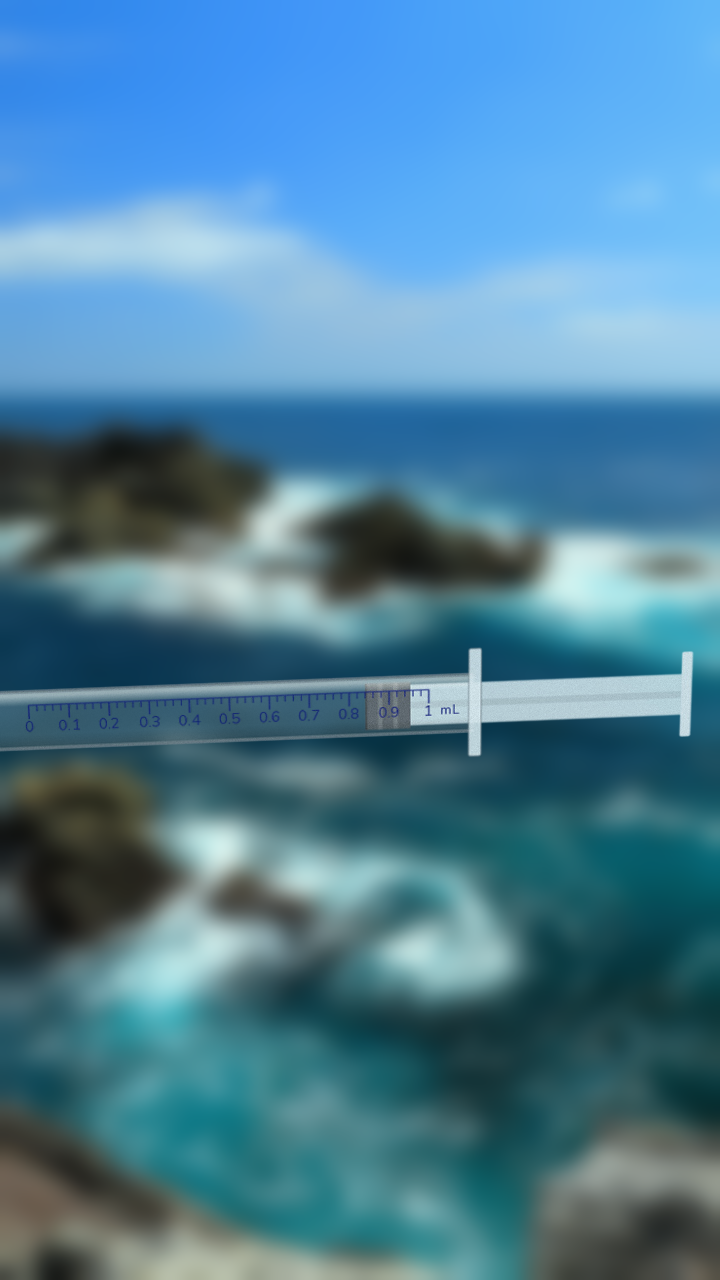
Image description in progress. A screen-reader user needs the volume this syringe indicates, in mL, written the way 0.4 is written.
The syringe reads 0.84
